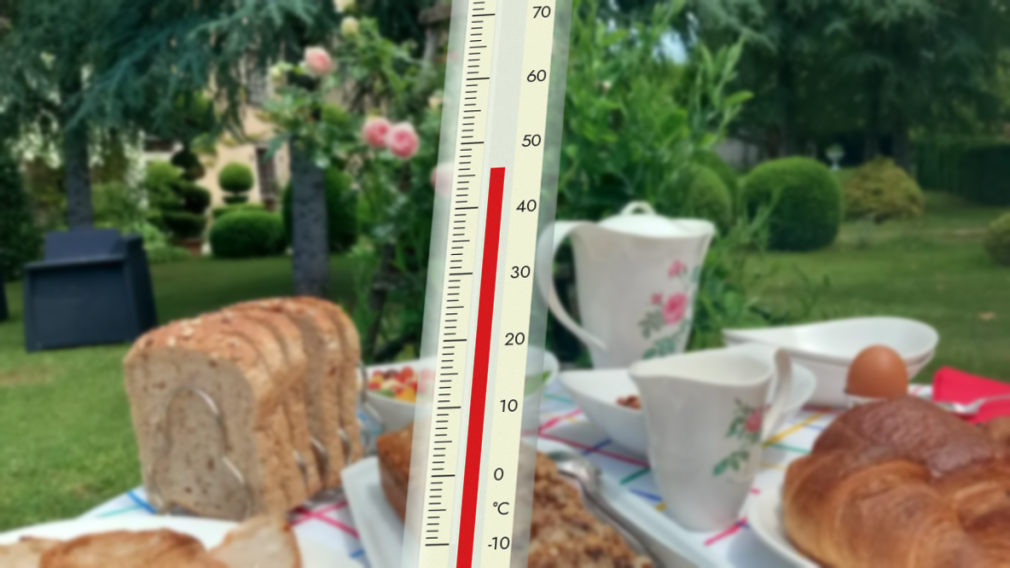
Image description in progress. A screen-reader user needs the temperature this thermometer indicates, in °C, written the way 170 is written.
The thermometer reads 46
